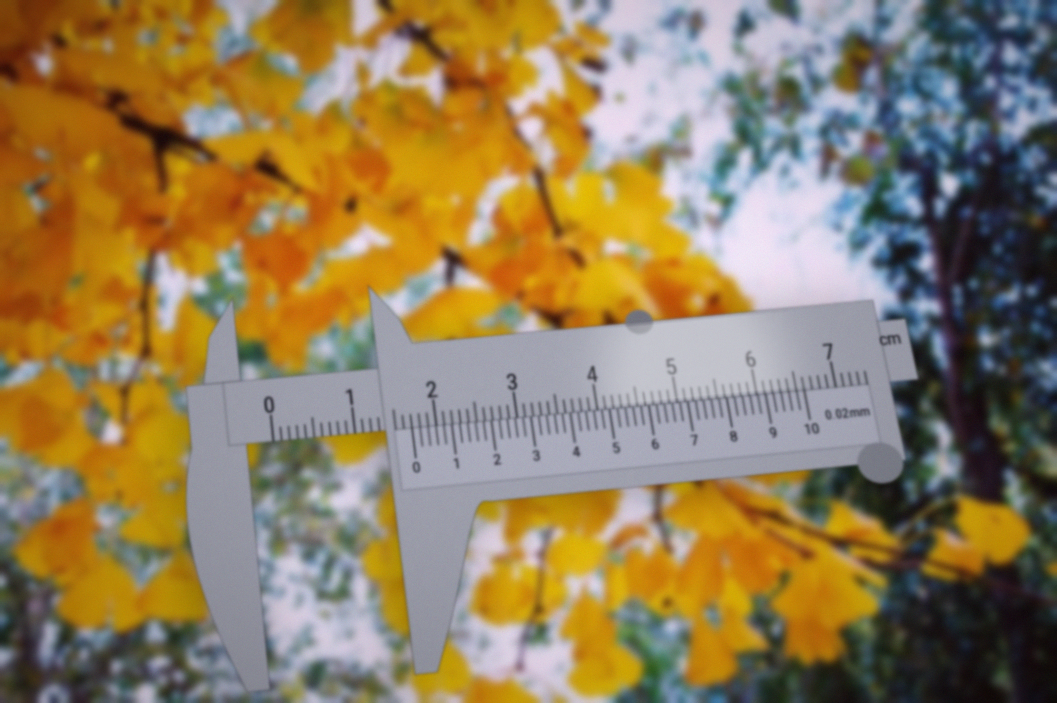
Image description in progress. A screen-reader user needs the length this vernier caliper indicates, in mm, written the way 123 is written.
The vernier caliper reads 17.0
